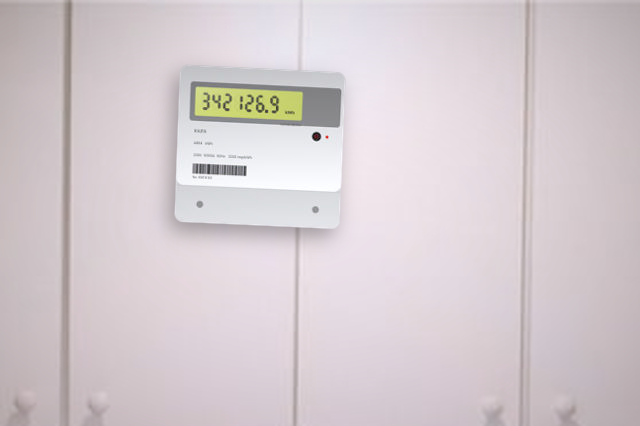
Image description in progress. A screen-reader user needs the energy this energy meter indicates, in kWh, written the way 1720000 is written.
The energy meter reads 342126.9
